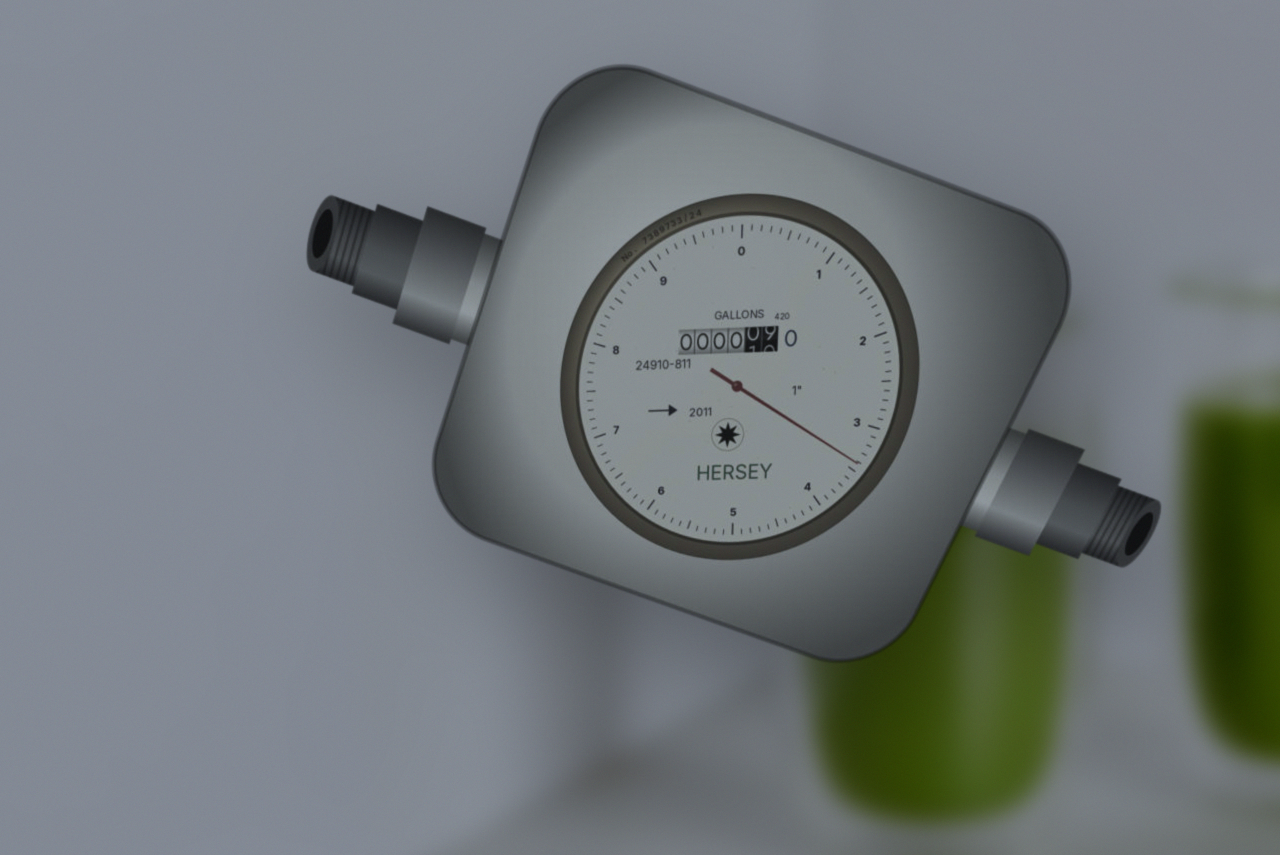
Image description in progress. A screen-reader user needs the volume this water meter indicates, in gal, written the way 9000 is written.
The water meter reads 93.4
